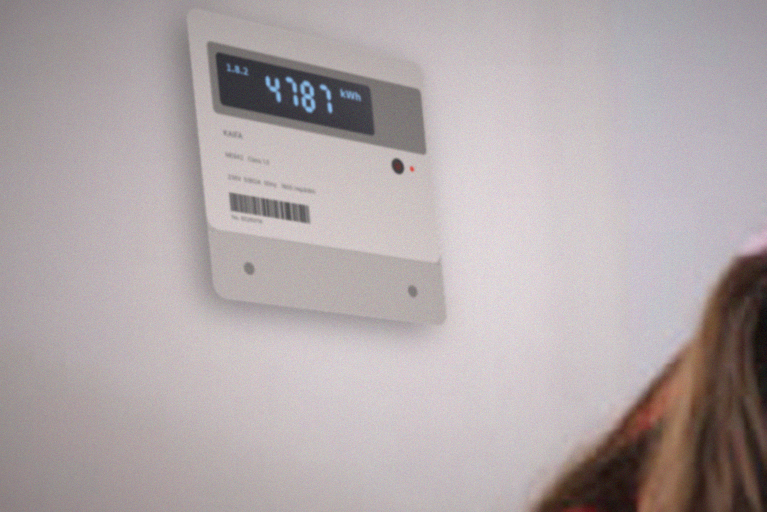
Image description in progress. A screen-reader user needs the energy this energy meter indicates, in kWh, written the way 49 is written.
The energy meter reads 4787
